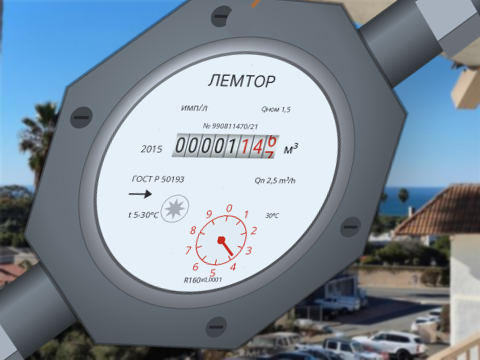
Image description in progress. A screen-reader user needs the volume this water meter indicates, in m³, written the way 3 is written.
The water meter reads 1.1463
